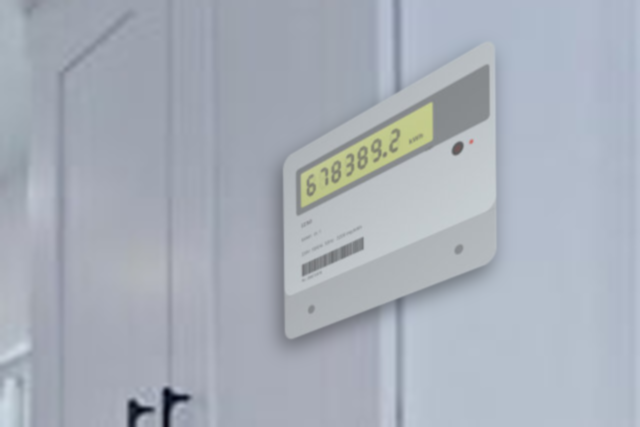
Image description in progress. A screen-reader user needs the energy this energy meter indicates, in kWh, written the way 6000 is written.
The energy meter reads 678389.2
